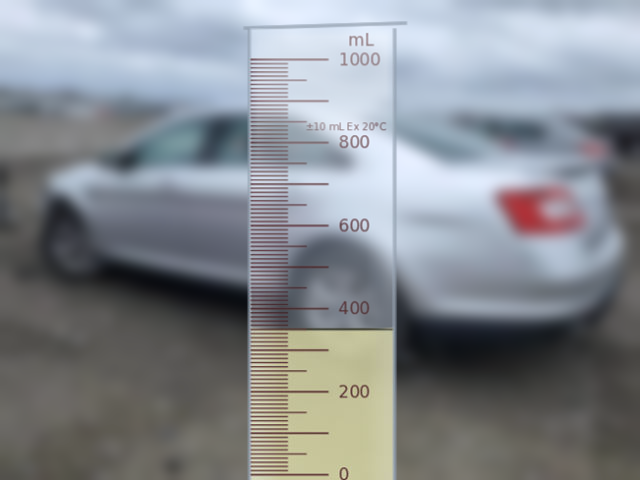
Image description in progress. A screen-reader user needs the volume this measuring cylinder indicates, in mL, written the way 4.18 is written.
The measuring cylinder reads 350
